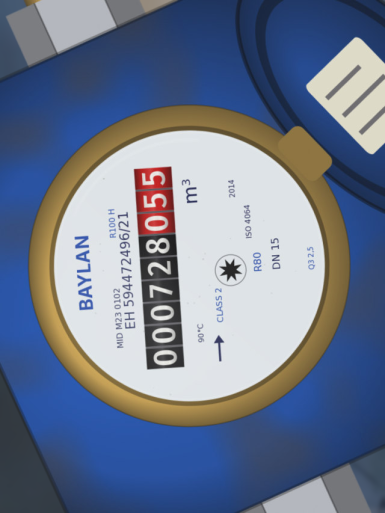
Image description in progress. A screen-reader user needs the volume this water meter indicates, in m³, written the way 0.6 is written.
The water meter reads 728.055
